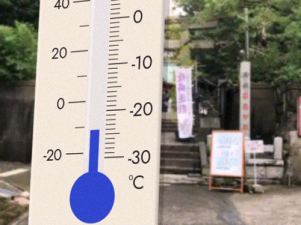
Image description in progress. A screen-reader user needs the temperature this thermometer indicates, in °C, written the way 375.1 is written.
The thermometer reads -24
